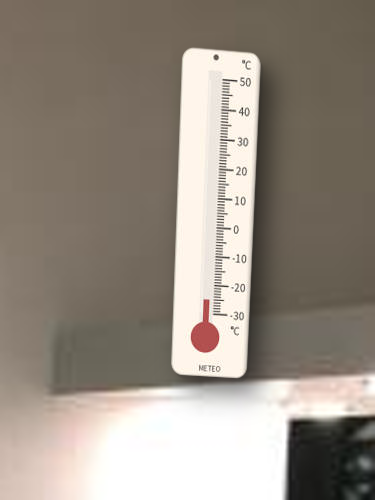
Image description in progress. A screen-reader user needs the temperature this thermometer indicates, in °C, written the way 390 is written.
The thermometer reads -25
